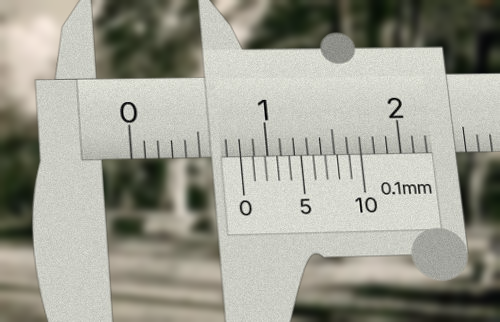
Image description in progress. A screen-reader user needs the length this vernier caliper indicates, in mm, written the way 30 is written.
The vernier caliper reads 8.0
